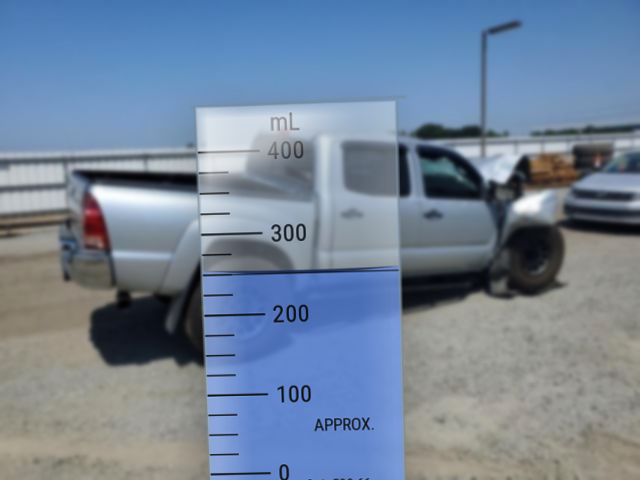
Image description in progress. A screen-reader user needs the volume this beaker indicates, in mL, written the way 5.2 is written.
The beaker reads 250
